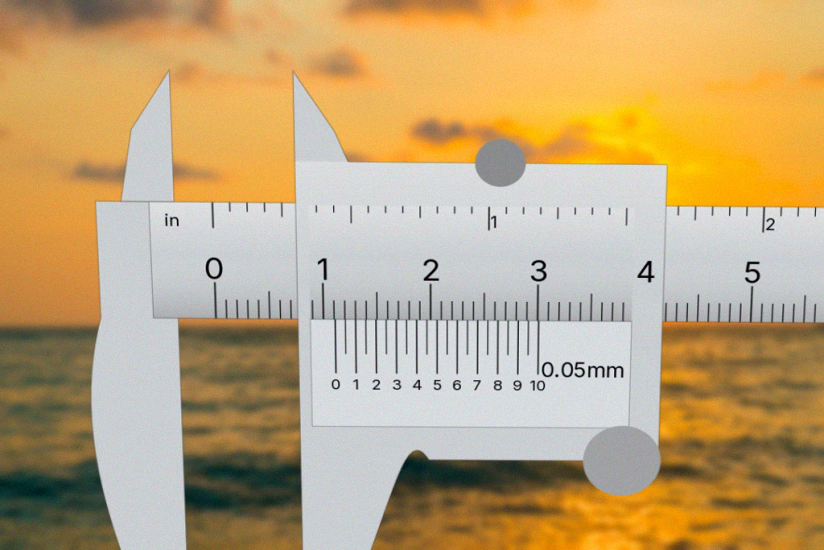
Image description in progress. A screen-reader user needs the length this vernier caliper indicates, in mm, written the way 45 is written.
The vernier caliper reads 11.1
